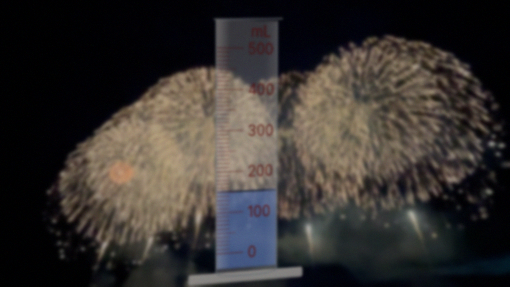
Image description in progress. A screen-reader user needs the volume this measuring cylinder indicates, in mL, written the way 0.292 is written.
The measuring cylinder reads 150
